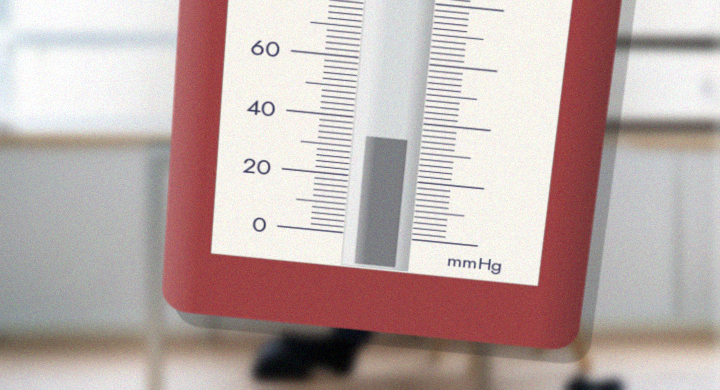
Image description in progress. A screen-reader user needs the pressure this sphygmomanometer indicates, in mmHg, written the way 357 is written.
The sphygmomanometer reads 34
